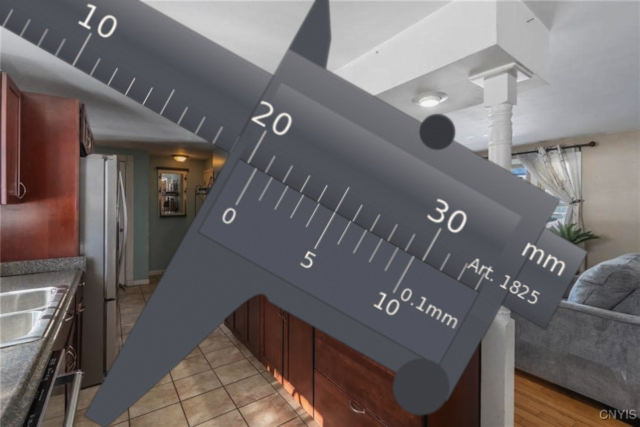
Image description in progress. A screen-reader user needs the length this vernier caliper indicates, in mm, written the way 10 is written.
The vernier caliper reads 20.5
